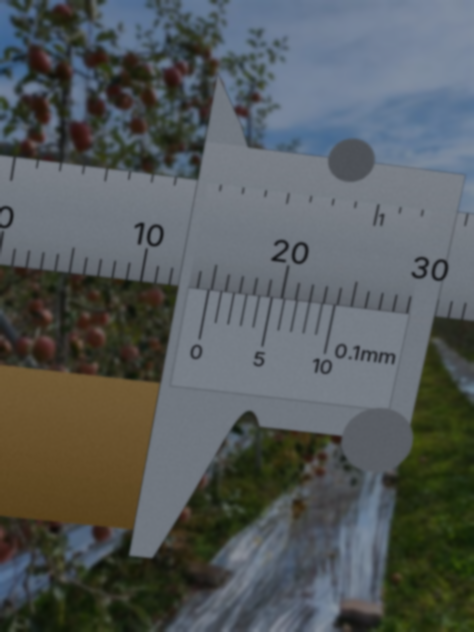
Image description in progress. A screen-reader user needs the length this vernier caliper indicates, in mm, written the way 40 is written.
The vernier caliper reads 14.8
